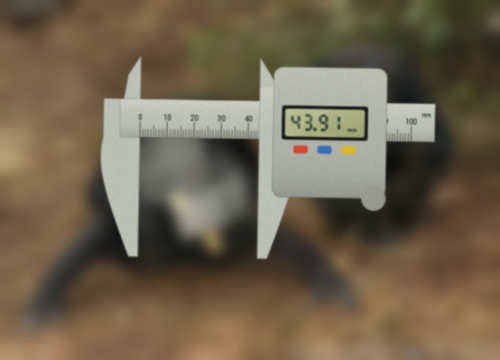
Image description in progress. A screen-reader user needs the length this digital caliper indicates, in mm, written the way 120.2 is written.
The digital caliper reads 43.91
